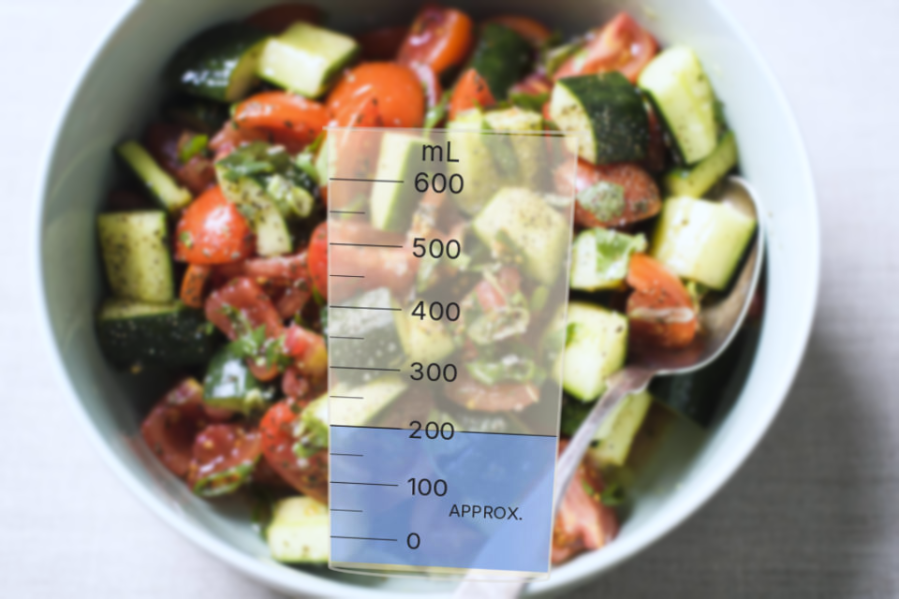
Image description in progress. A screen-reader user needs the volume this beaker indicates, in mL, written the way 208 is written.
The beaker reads 200
